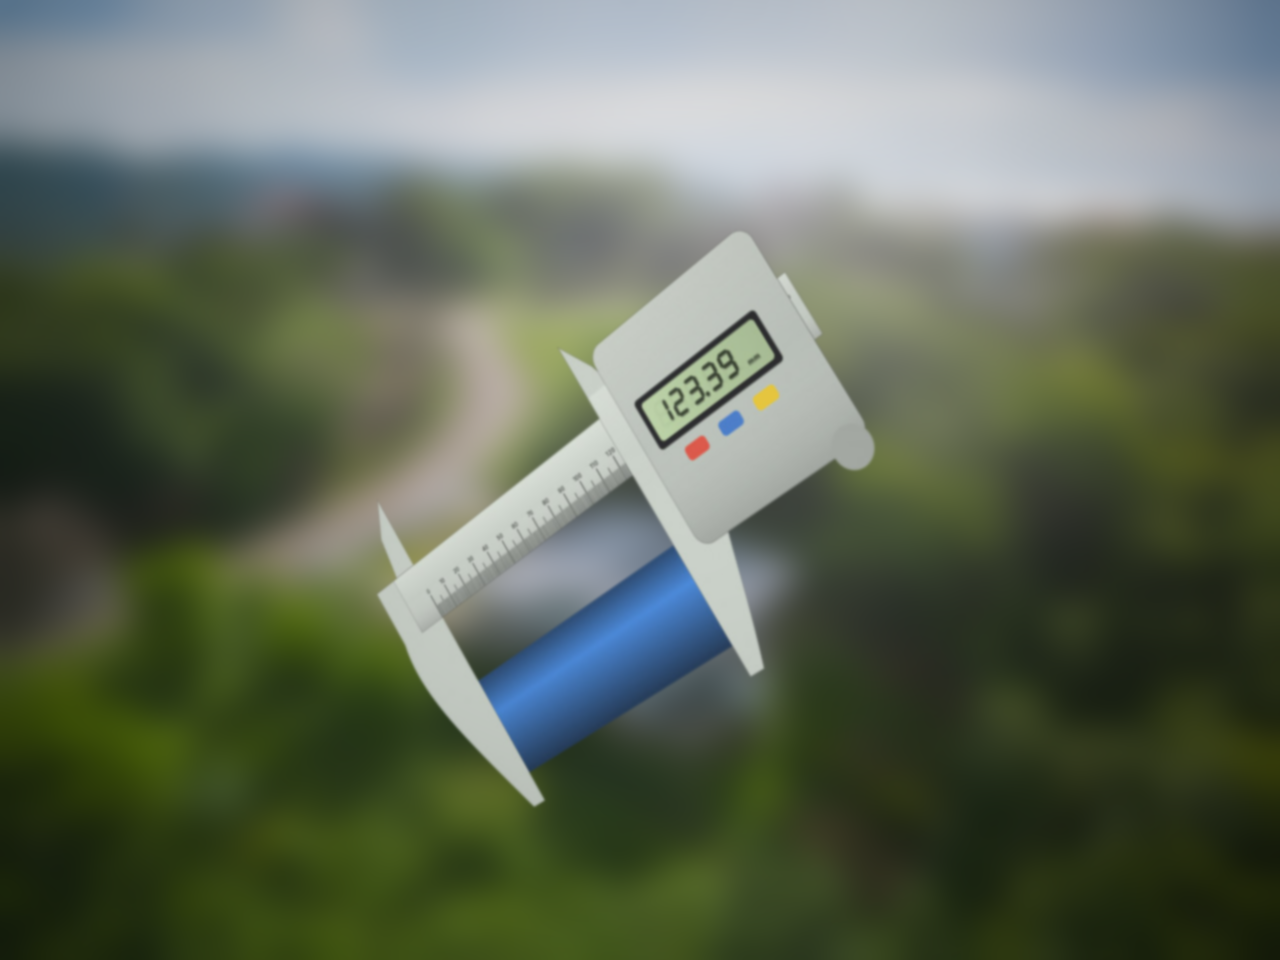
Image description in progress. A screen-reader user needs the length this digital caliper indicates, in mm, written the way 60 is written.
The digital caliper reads 123.39
